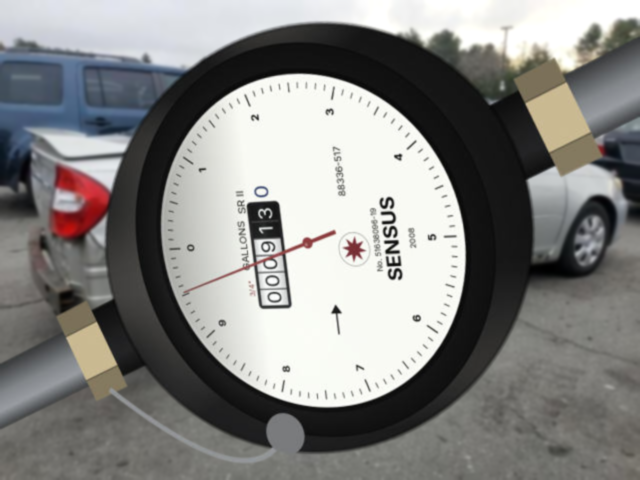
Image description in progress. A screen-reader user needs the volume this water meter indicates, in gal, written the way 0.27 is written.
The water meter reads 9129.5
